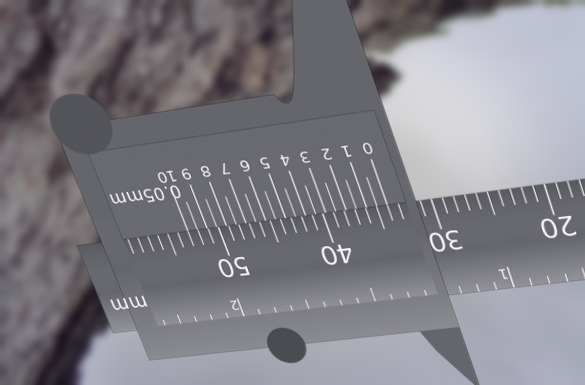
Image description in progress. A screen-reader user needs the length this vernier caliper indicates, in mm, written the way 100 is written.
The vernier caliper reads 34.0
